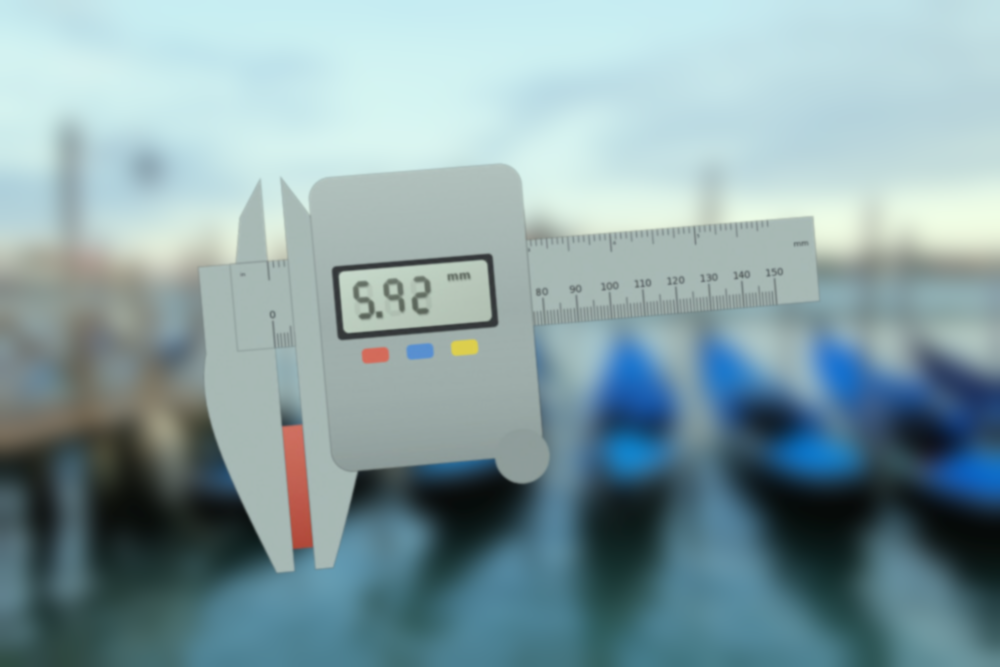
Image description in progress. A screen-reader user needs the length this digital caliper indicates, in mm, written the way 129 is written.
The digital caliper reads 5.92
